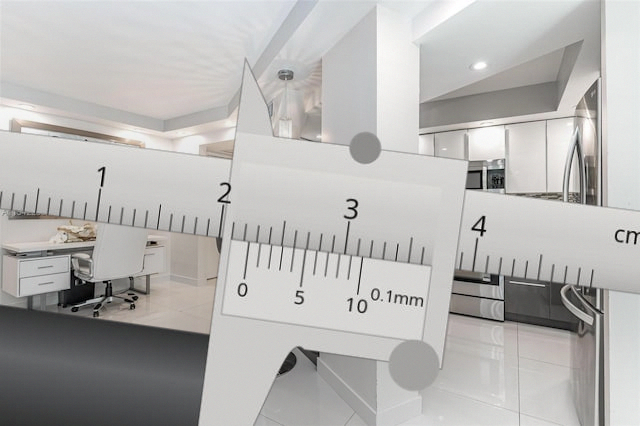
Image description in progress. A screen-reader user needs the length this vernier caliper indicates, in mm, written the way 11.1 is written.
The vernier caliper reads 22.4
